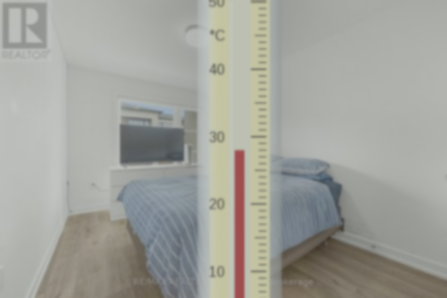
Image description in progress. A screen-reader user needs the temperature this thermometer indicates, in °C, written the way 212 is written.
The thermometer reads 28
